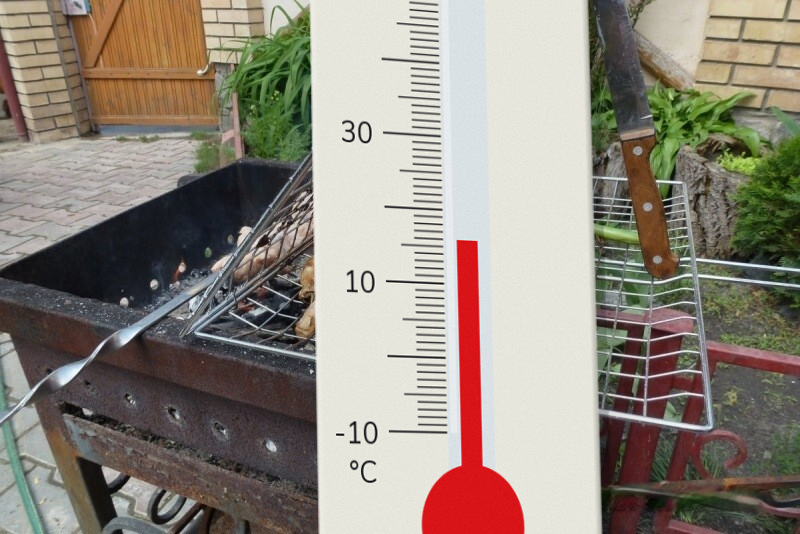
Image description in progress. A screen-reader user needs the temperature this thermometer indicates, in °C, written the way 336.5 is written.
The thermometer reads 16
